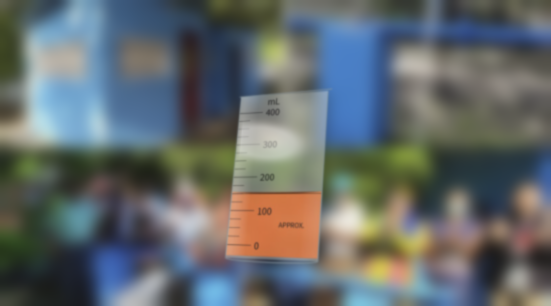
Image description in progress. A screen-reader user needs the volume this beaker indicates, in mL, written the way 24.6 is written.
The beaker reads 150
